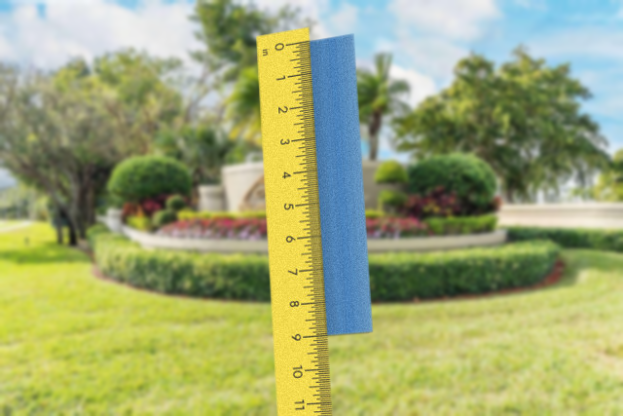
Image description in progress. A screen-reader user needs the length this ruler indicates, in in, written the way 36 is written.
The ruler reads 9
